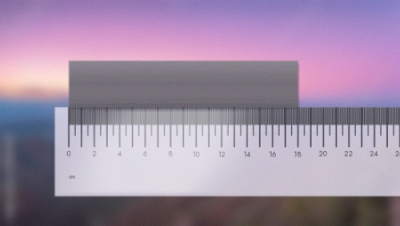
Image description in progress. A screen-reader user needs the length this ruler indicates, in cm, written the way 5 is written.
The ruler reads 18
